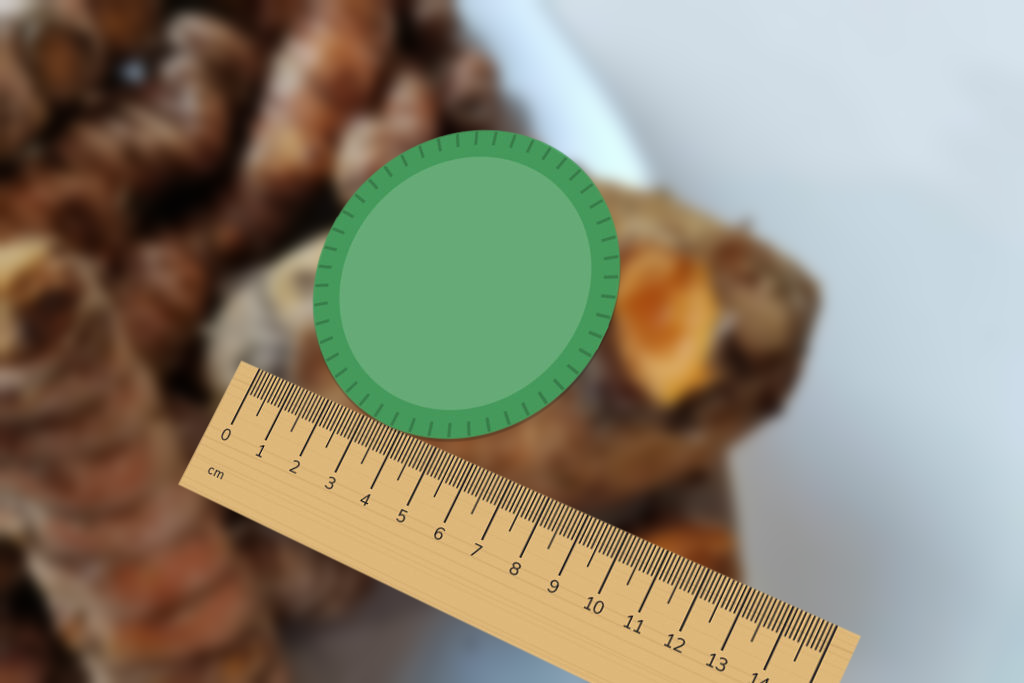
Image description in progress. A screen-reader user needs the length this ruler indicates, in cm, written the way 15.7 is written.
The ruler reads 7.5
